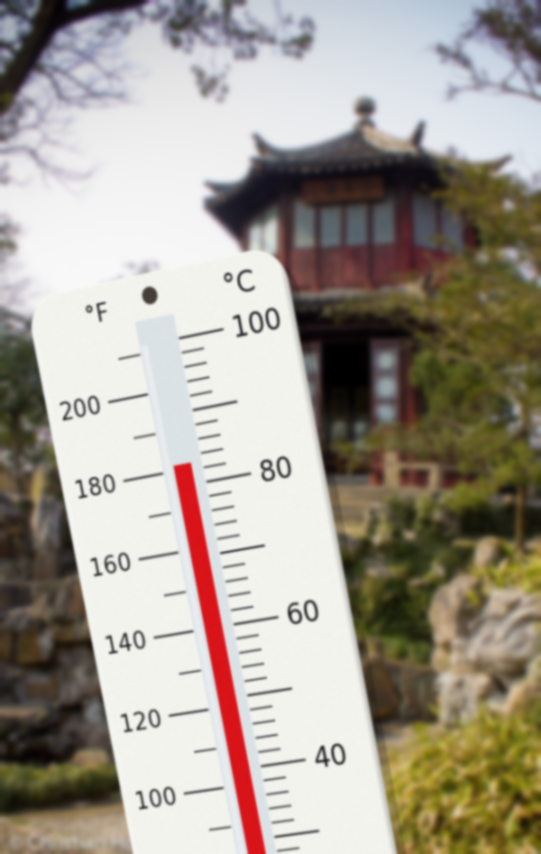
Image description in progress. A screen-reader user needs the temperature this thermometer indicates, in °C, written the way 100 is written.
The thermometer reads 83
